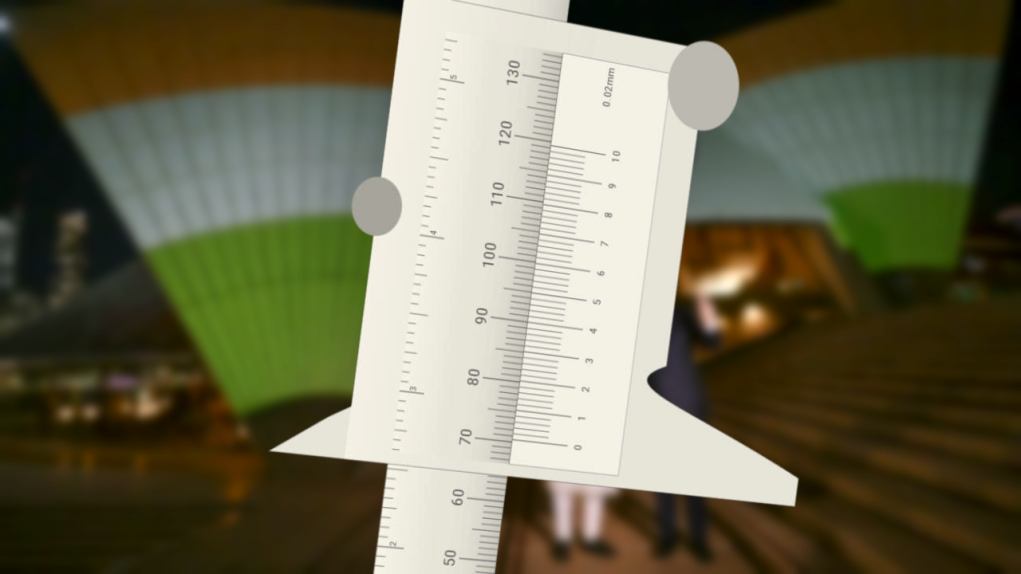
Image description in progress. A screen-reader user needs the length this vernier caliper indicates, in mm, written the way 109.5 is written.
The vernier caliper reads 70.4
